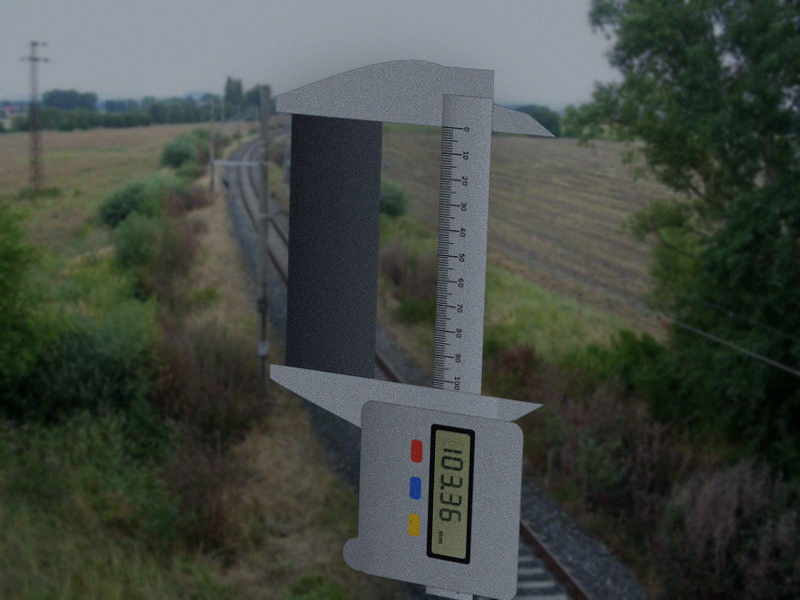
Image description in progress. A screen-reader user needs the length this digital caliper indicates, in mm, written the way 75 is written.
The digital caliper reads 103.36
